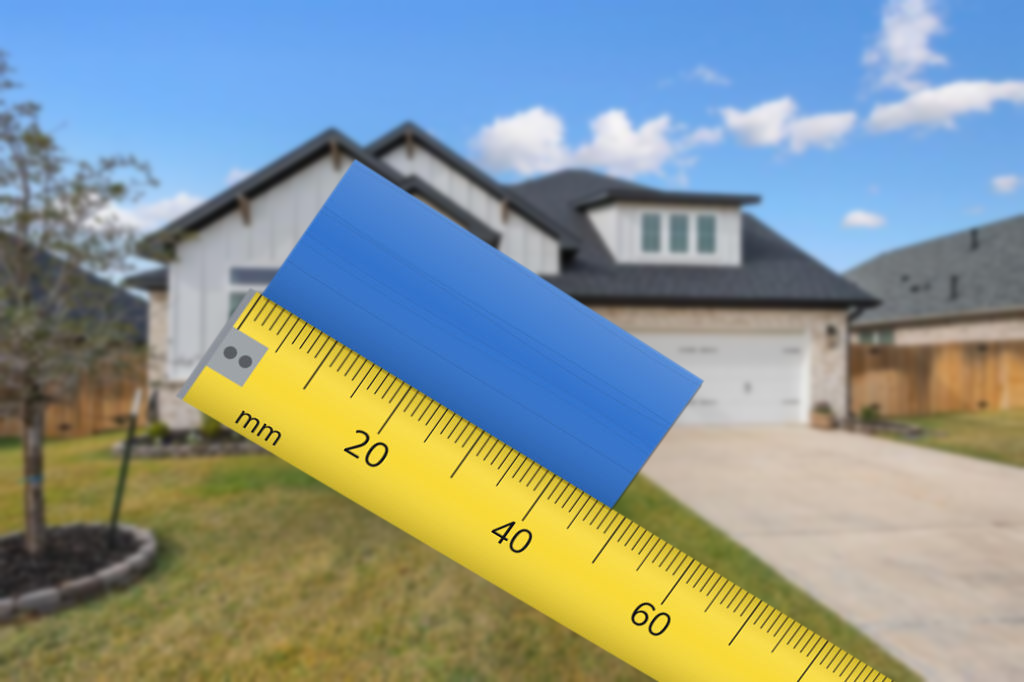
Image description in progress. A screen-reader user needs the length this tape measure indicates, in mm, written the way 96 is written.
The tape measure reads 48
